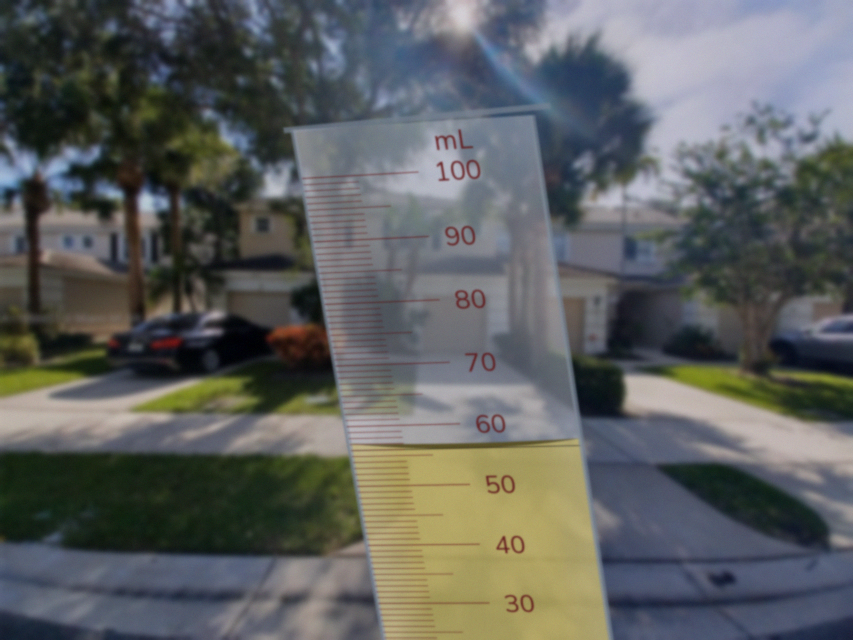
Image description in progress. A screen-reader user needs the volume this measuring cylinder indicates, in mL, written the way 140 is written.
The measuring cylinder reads 56
